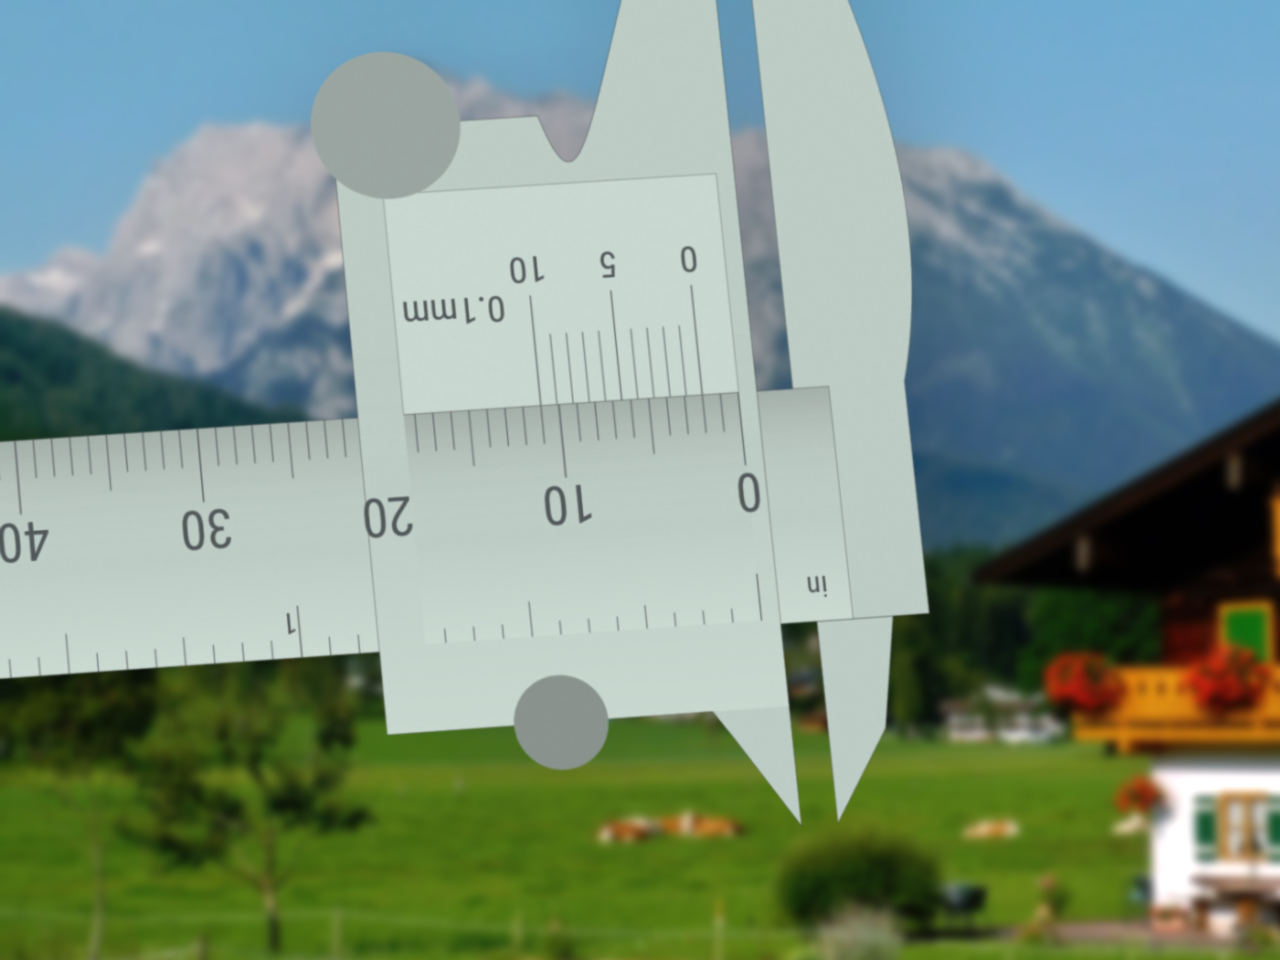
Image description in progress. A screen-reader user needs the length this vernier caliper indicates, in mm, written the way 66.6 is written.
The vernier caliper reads 2.0
